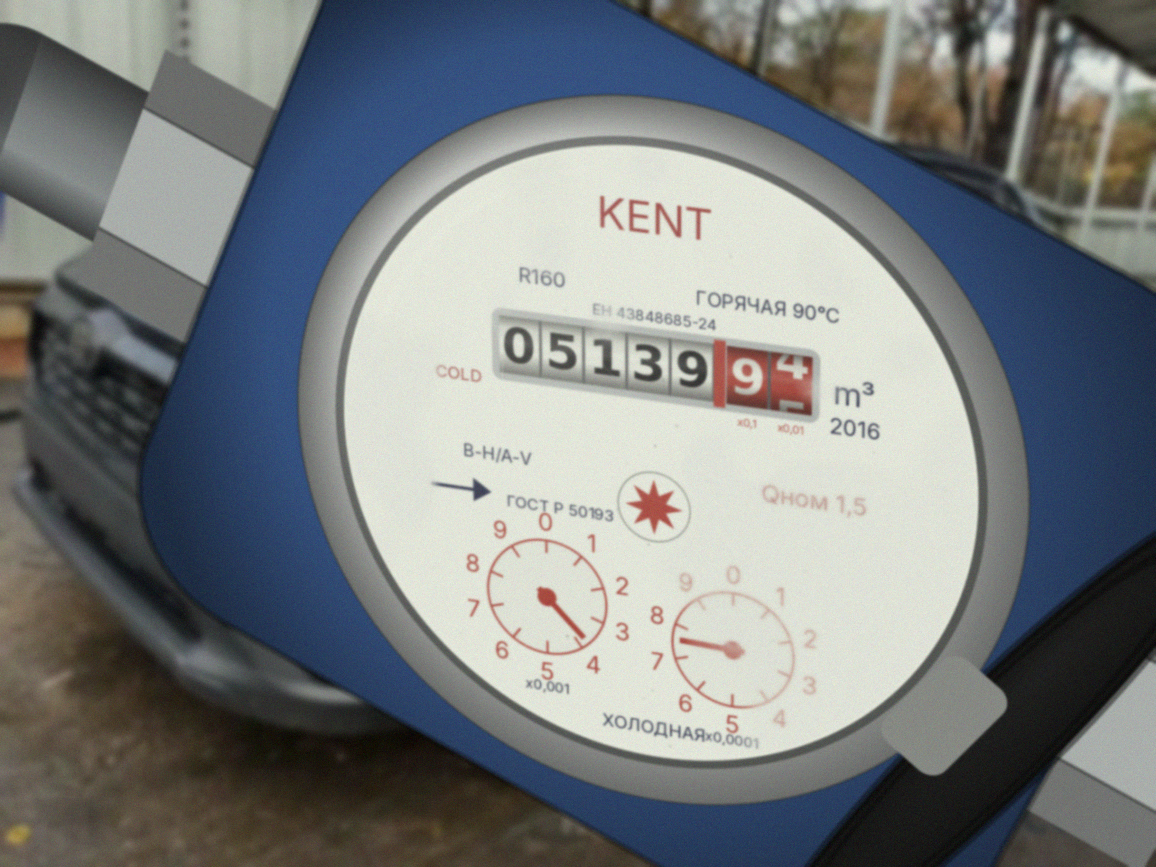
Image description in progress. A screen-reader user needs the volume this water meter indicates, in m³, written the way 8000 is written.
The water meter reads 5139.9437
